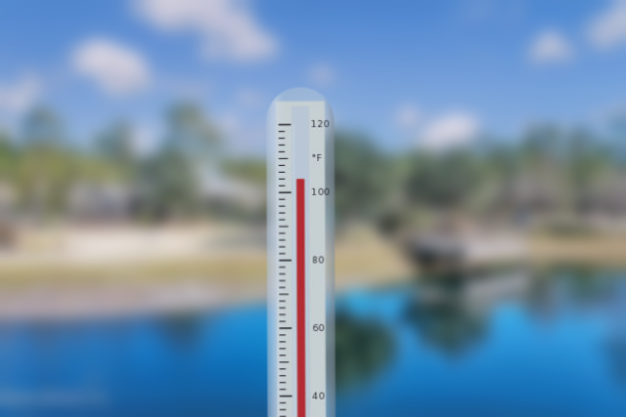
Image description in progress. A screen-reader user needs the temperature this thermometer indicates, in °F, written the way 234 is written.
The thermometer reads 104
